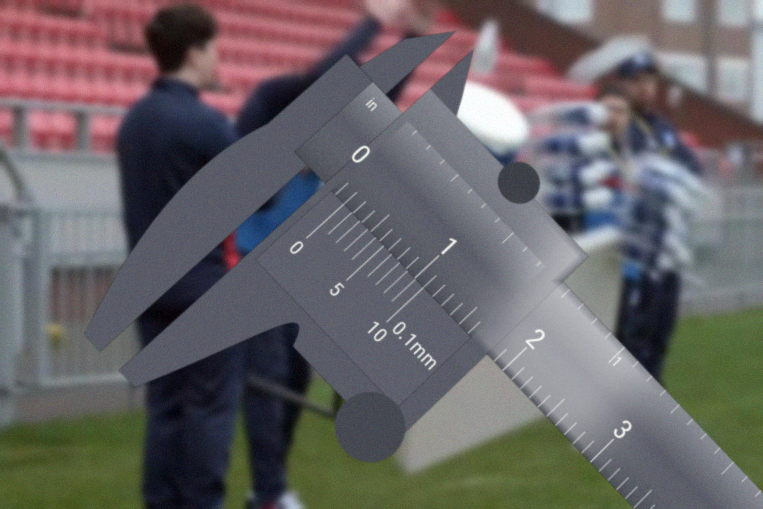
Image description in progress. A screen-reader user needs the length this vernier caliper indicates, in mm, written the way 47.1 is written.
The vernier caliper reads 2.0
